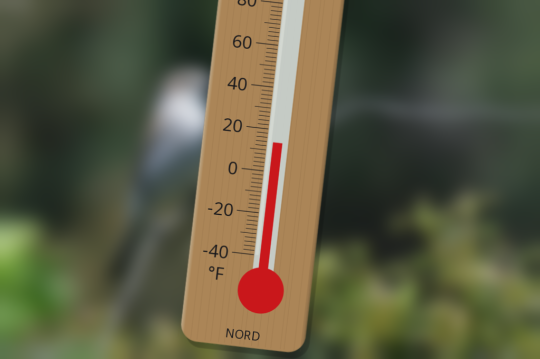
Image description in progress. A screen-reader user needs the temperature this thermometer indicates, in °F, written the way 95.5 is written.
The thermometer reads 14
